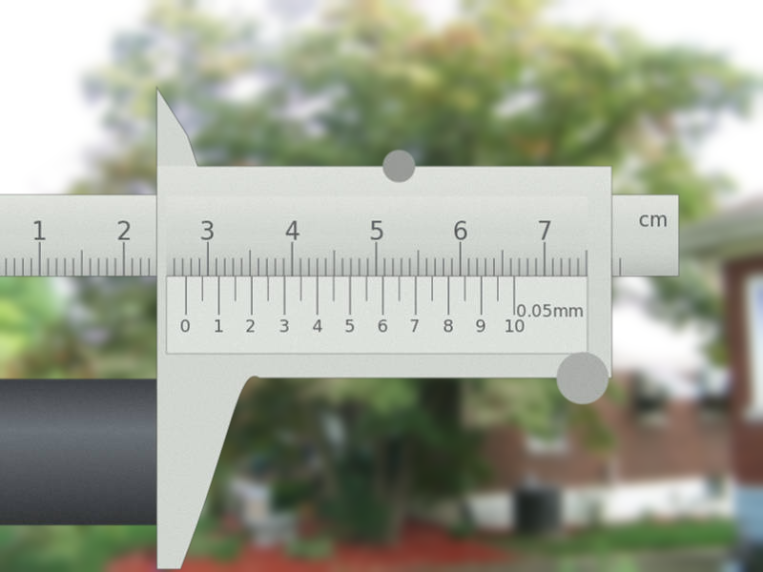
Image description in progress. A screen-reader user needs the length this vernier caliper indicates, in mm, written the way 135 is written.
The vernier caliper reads 27.4
